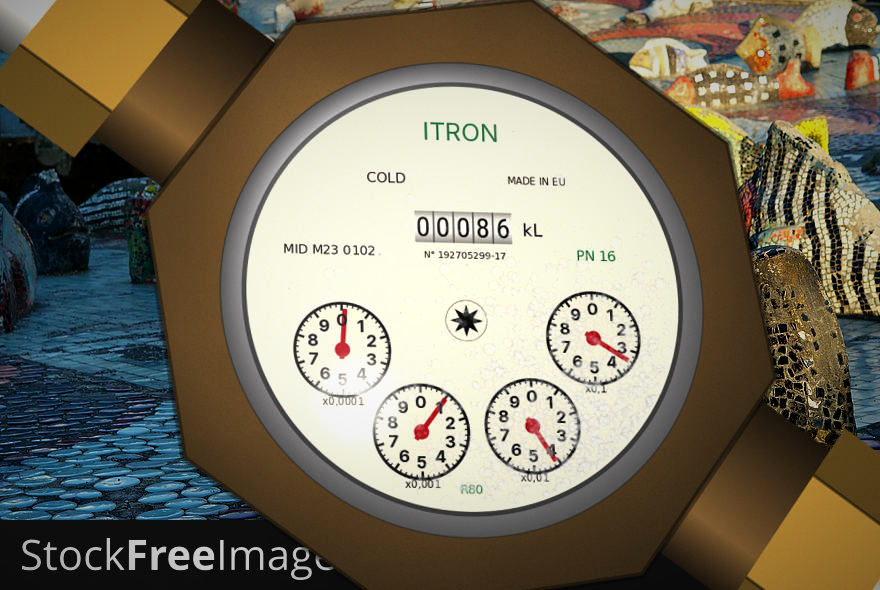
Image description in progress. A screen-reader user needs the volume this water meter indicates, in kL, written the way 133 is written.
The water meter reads 86.3410
